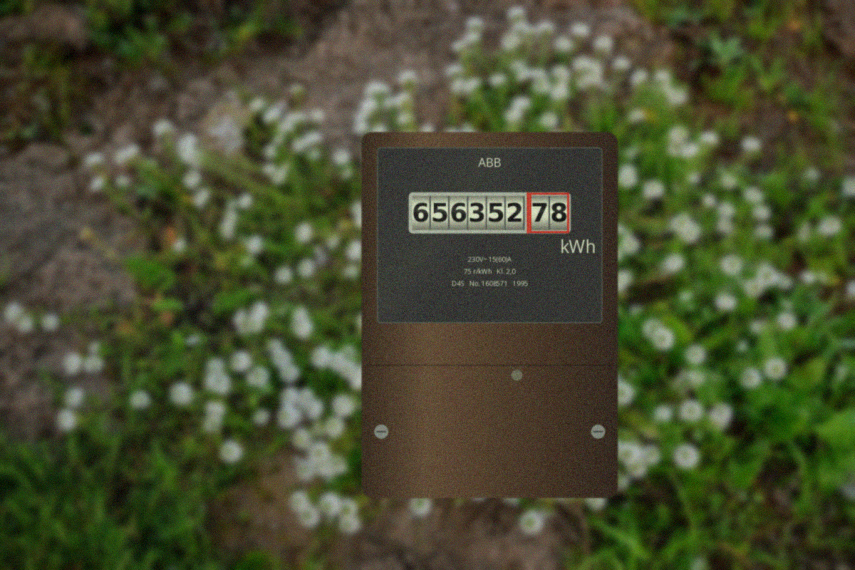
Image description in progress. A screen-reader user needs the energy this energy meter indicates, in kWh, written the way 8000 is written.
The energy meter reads 656352.78
